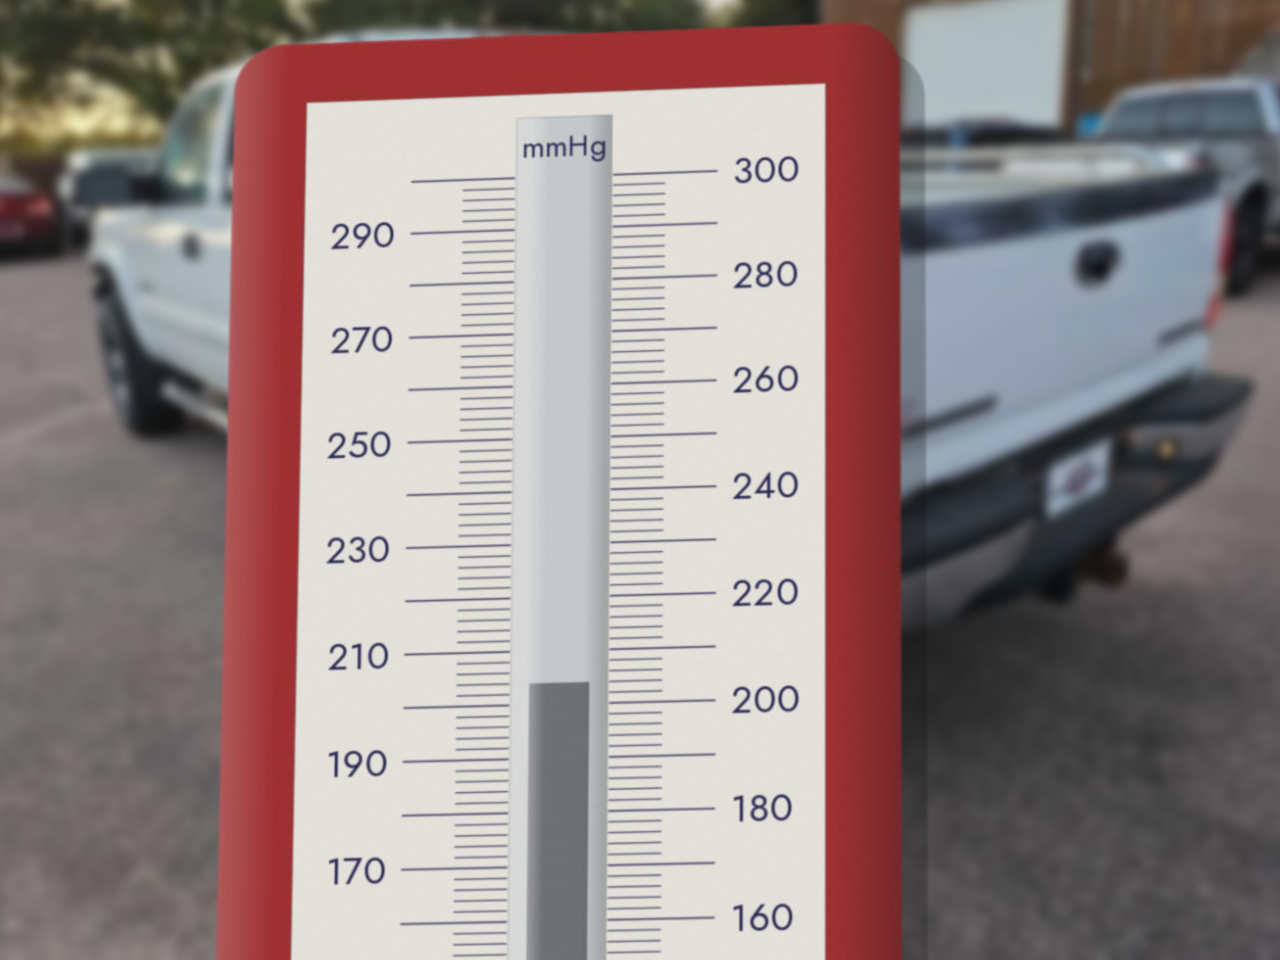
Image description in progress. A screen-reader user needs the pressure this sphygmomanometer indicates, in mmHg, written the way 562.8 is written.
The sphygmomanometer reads 204
